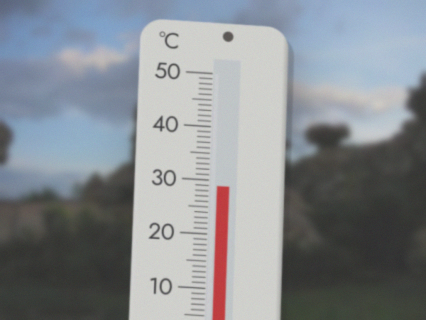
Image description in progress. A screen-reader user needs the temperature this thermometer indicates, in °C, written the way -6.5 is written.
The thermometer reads 29
